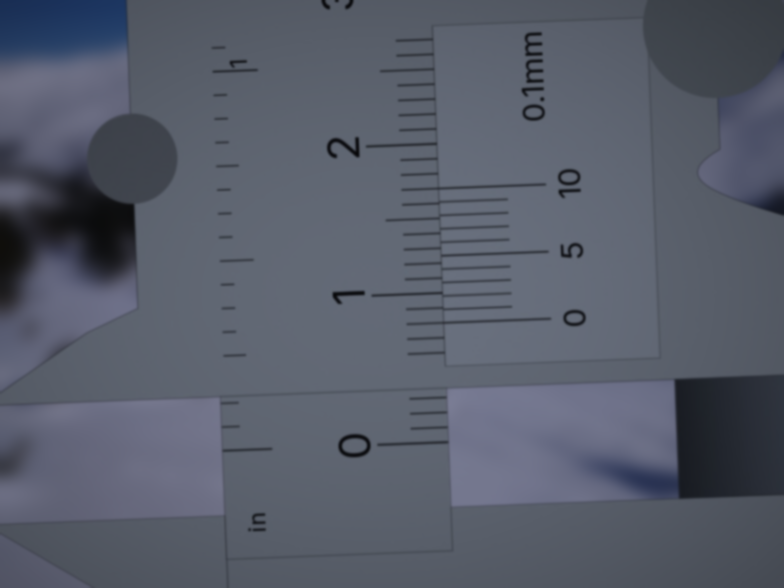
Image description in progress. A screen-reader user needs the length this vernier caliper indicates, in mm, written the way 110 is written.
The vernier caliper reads 8.0
